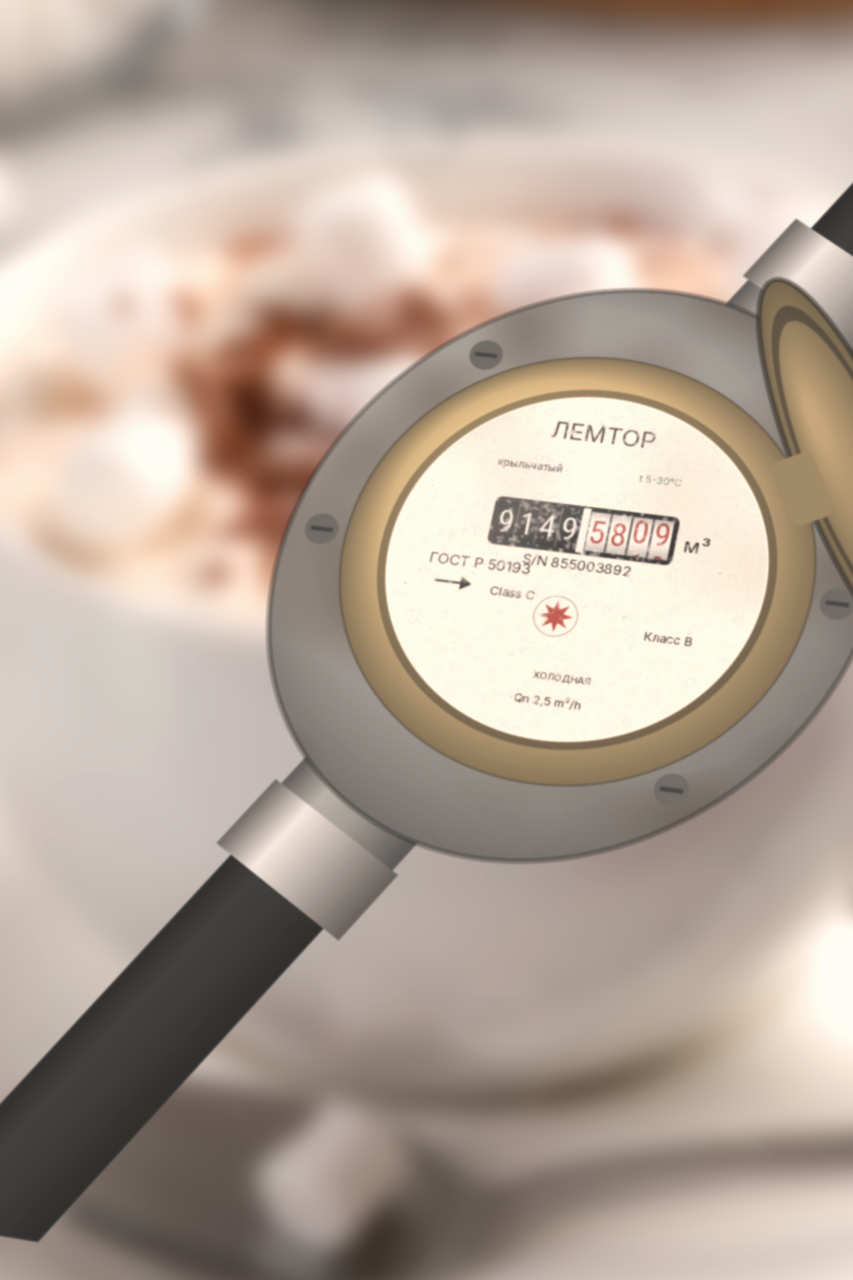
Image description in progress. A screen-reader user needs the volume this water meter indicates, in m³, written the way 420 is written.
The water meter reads 9149.5809
